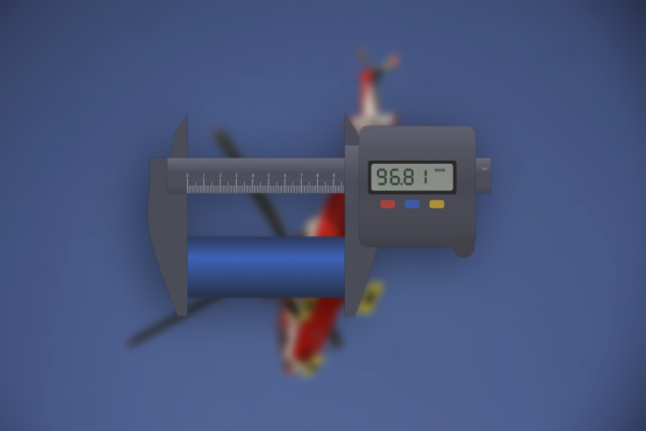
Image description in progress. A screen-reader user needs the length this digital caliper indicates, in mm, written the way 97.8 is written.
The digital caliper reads 96.81
